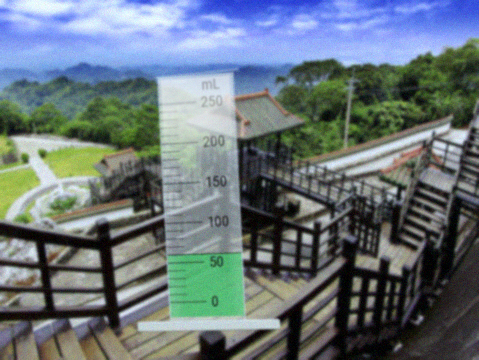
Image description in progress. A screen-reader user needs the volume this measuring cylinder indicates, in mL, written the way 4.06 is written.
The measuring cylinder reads 60
